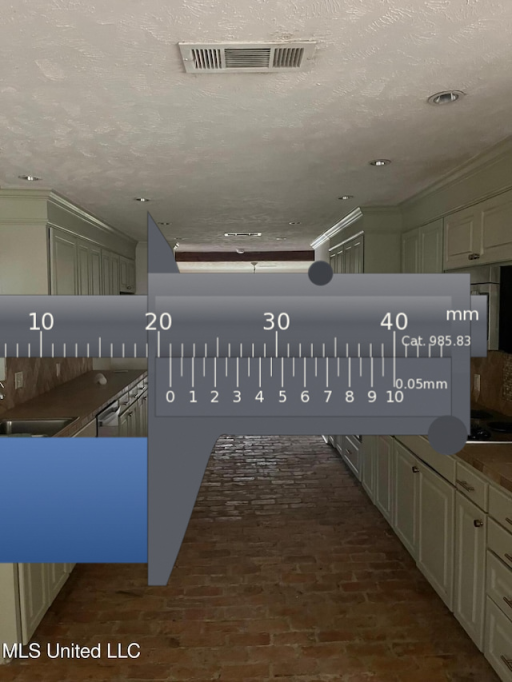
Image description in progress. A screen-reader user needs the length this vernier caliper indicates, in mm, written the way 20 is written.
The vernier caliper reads 21.0
